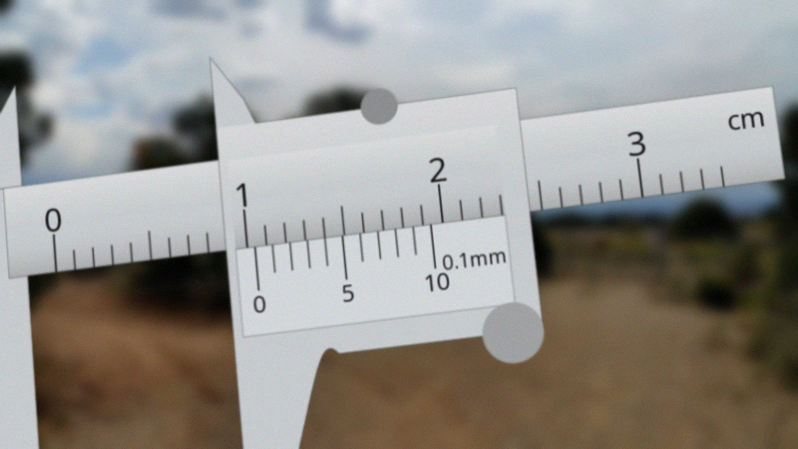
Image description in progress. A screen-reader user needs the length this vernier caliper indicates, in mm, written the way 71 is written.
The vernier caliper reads 10.4
